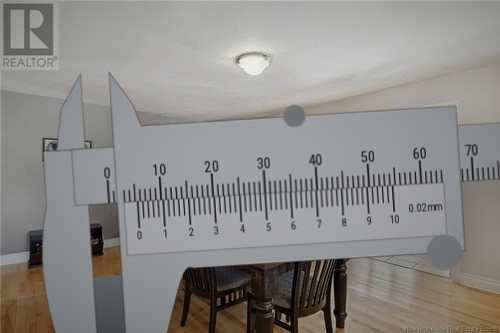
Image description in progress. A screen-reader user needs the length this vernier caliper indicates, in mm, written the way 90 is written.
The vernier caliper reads 5.5
